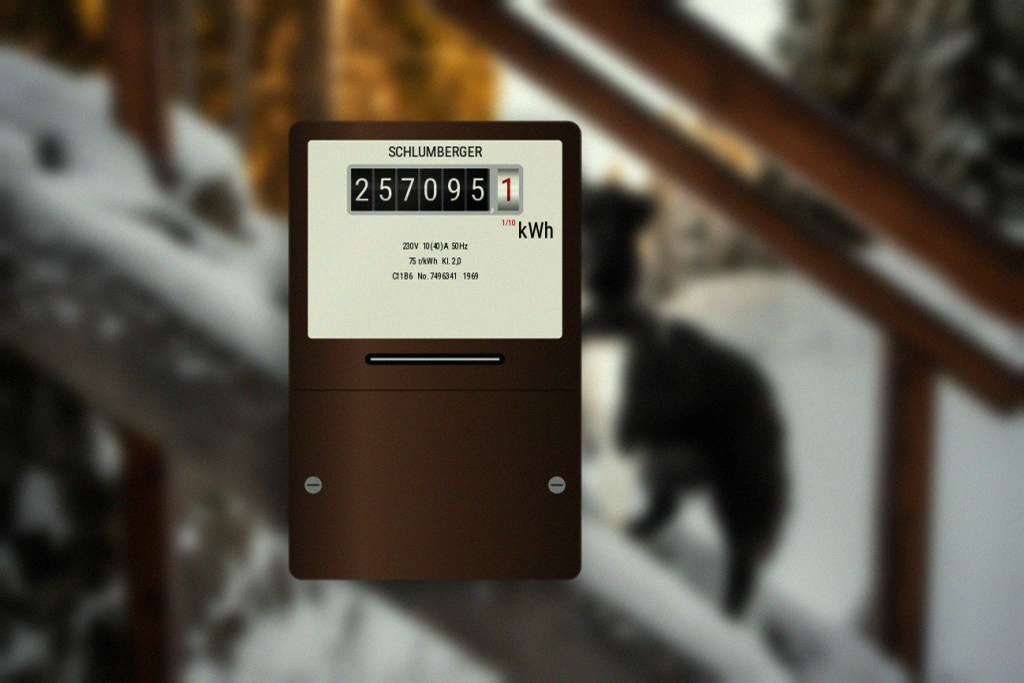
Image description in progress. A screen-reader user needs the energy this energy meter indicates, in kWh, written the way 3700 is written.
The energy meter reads 257095.1
